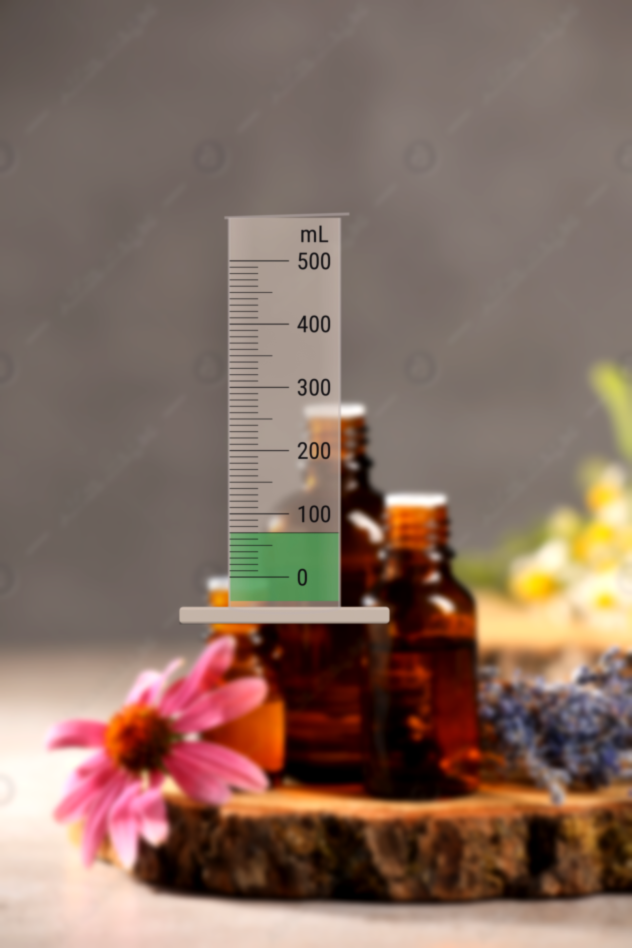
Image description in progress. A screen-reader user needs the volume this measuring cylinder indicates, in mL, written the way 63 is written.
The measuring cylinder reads 70
